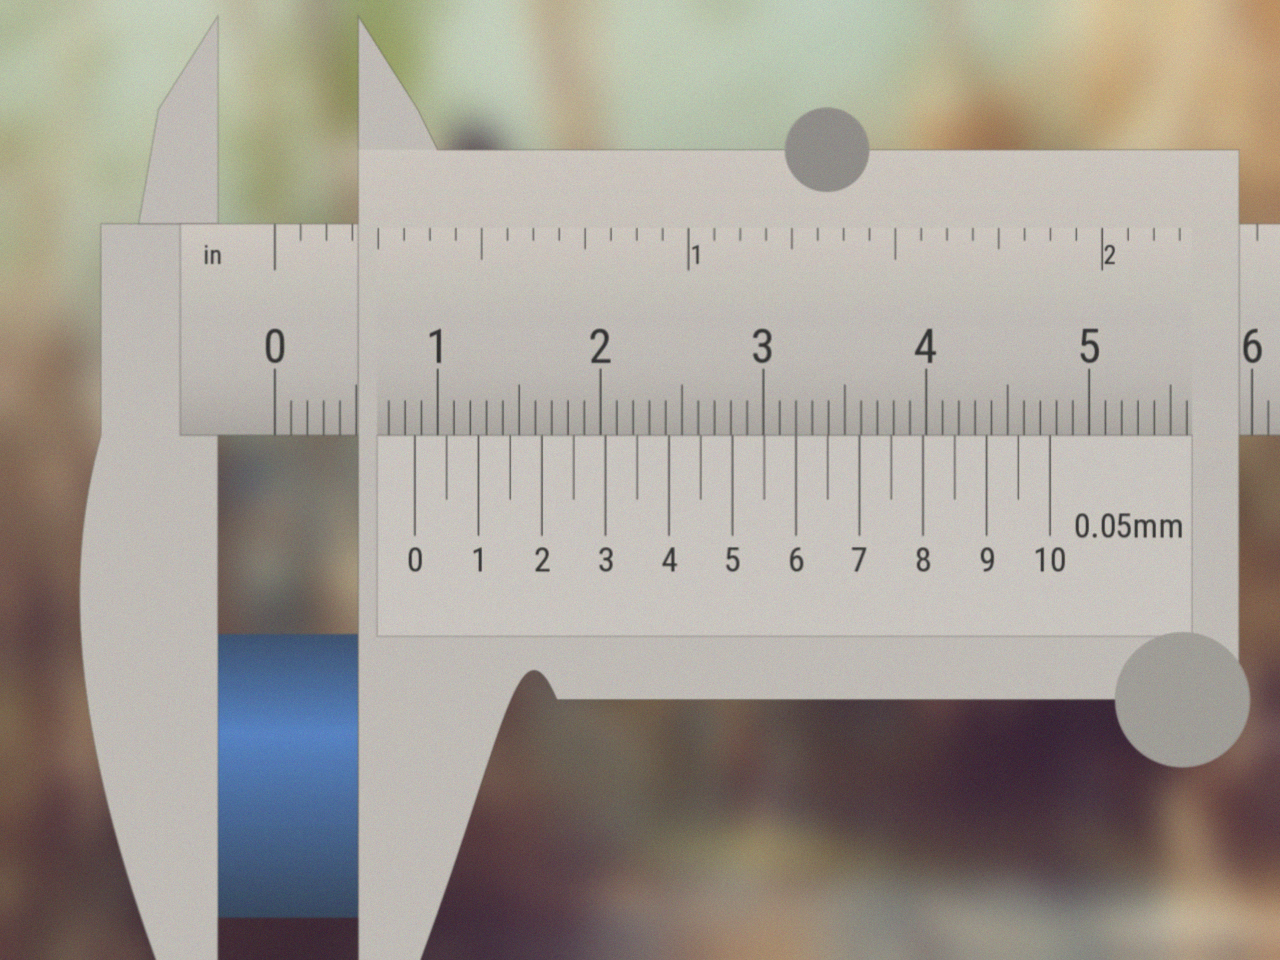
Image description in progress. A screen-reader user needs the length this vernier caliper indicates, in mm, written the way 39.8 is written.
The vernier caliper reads 8.6
